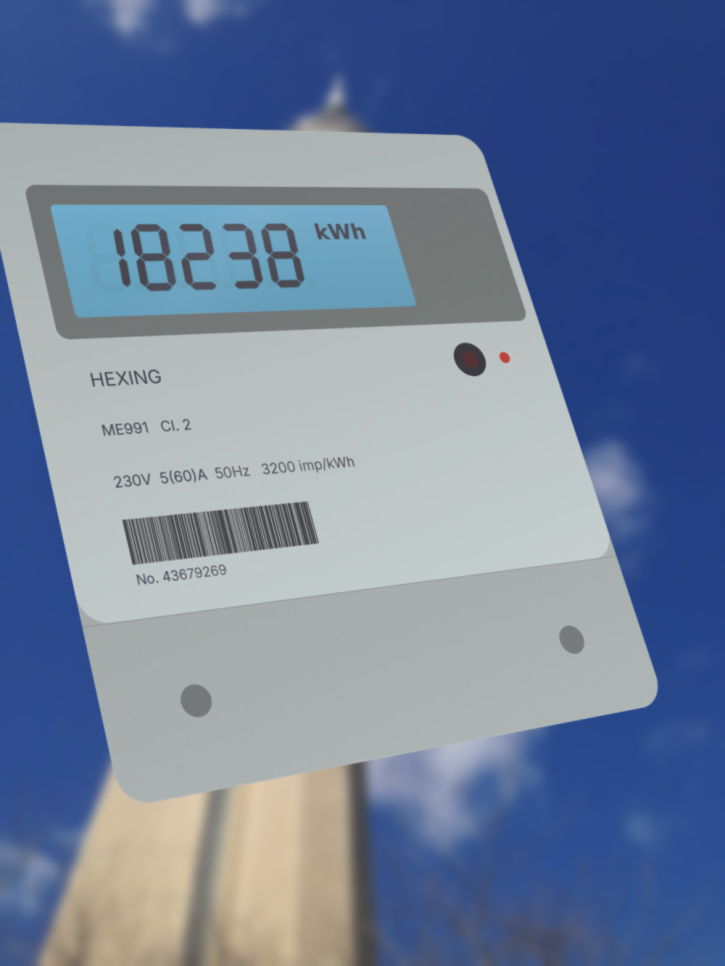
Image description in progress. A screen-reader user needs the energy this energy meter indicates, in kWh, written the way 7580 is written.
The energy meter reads 18238
